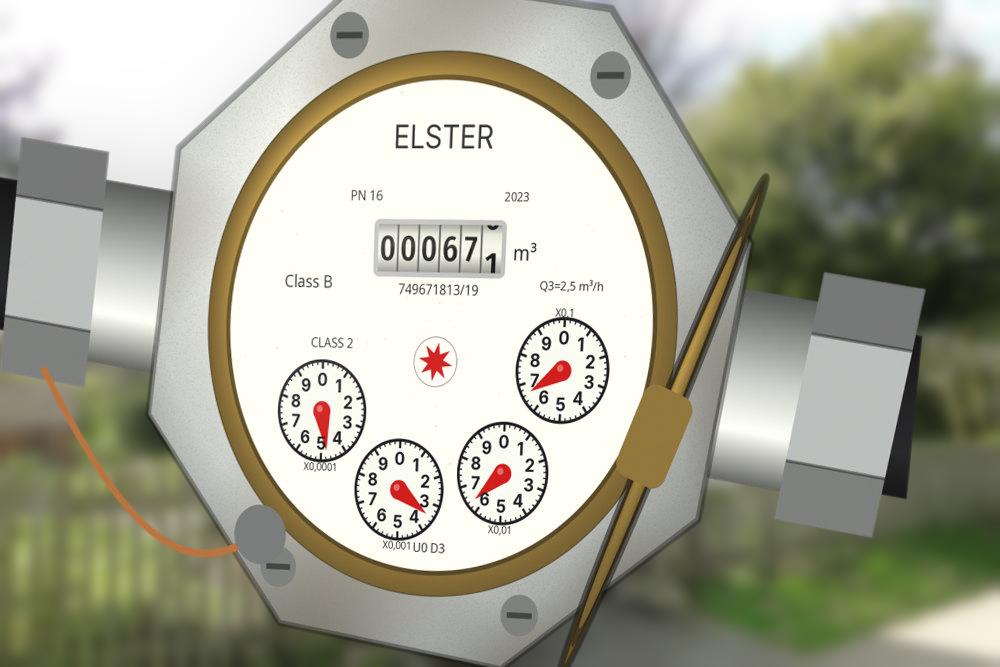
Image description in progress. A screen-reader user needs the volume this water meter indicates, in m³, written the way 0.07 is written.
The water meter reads 670.6634
